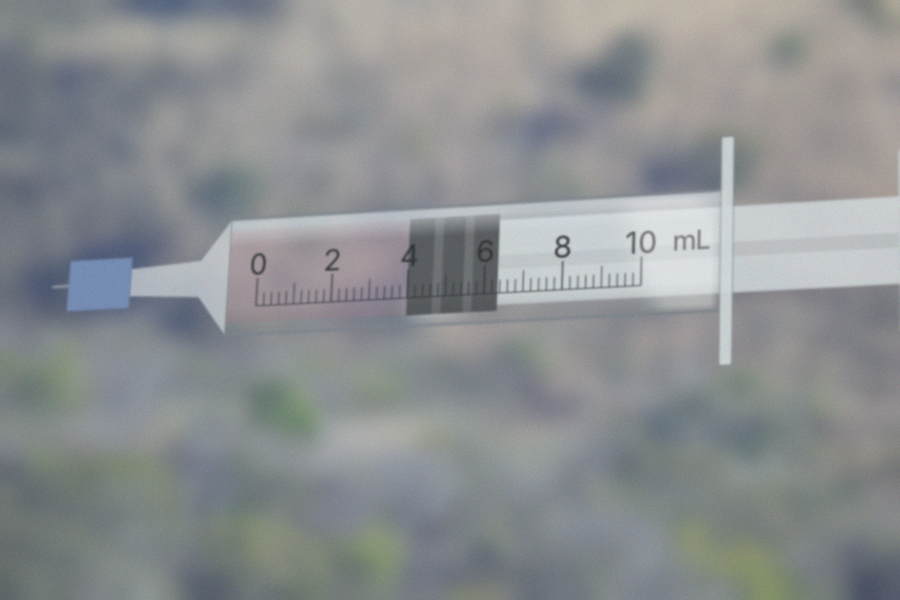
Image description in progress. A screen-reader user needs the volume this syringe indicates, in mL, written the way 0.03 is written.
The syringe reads 4
